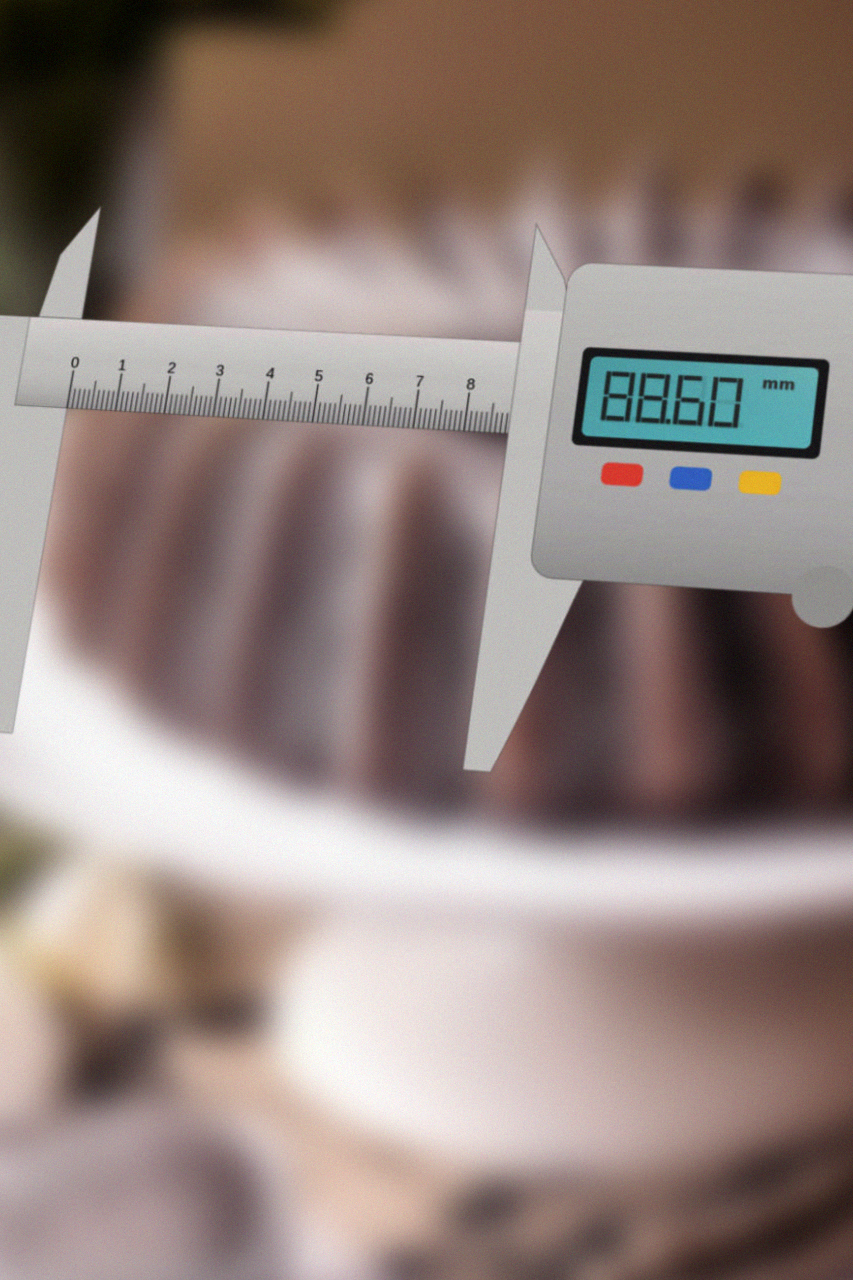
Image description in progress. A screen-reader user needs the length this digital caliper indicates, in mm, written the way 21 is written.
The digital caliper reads 88.60
